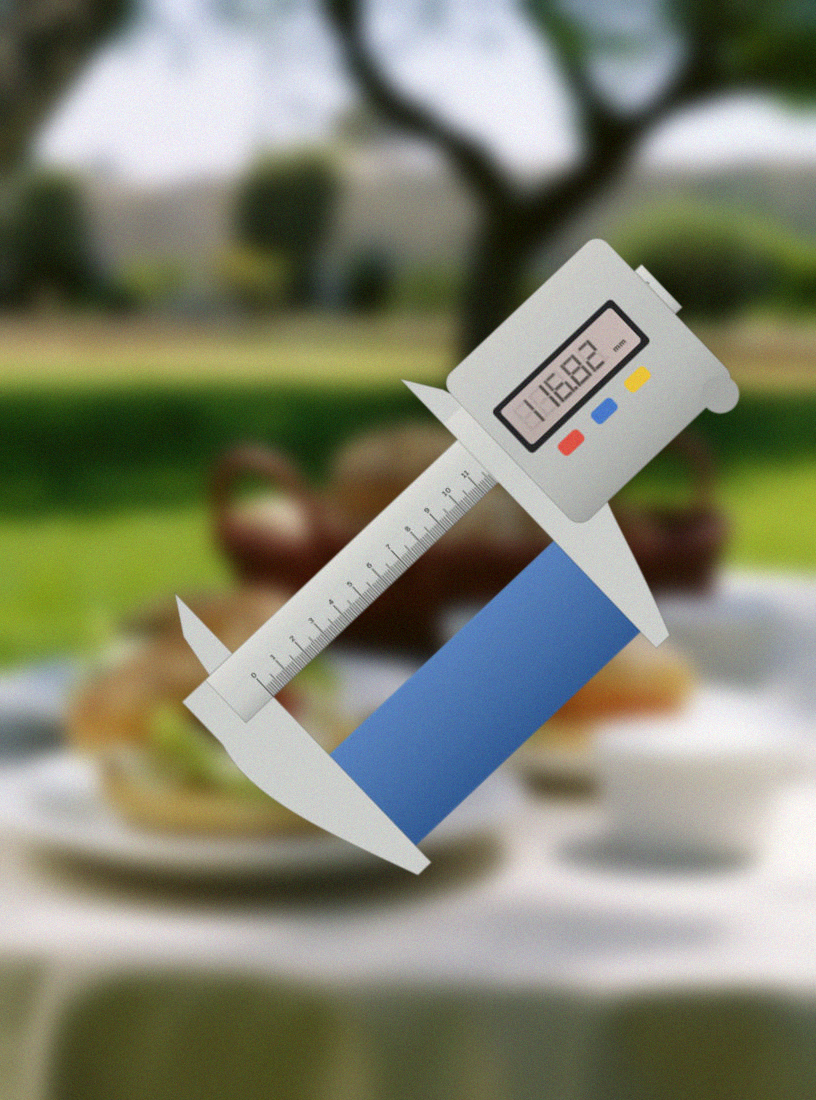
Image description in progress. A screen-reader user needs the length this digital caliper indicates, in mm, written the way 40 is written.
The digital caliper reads 116.82
